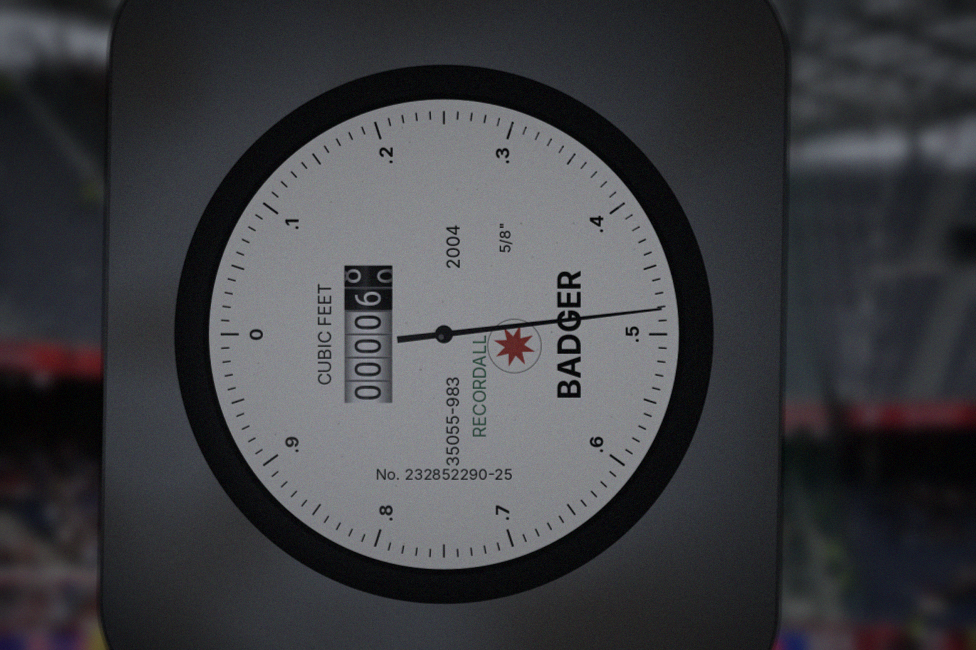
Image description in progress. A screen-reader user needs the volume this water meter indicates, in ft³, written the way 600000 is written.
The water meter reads 68.48
